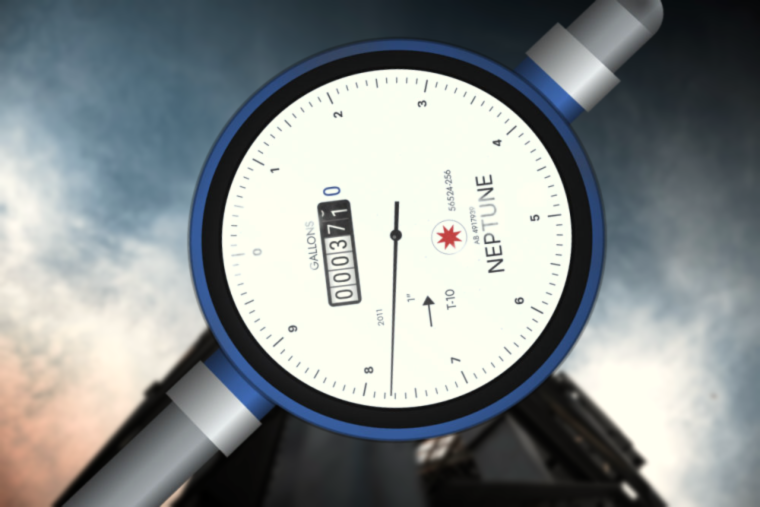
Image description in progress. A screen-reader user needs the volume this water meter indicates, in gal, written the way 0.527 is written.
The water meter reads 3707.7
